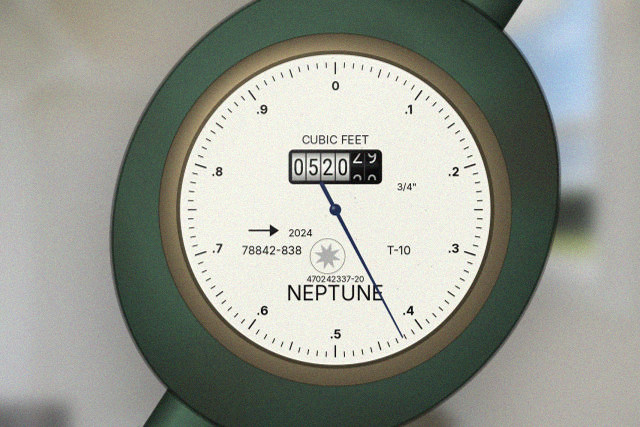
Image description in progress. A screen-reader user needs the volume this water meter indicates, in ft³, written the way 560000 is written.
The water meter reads 52029.42
